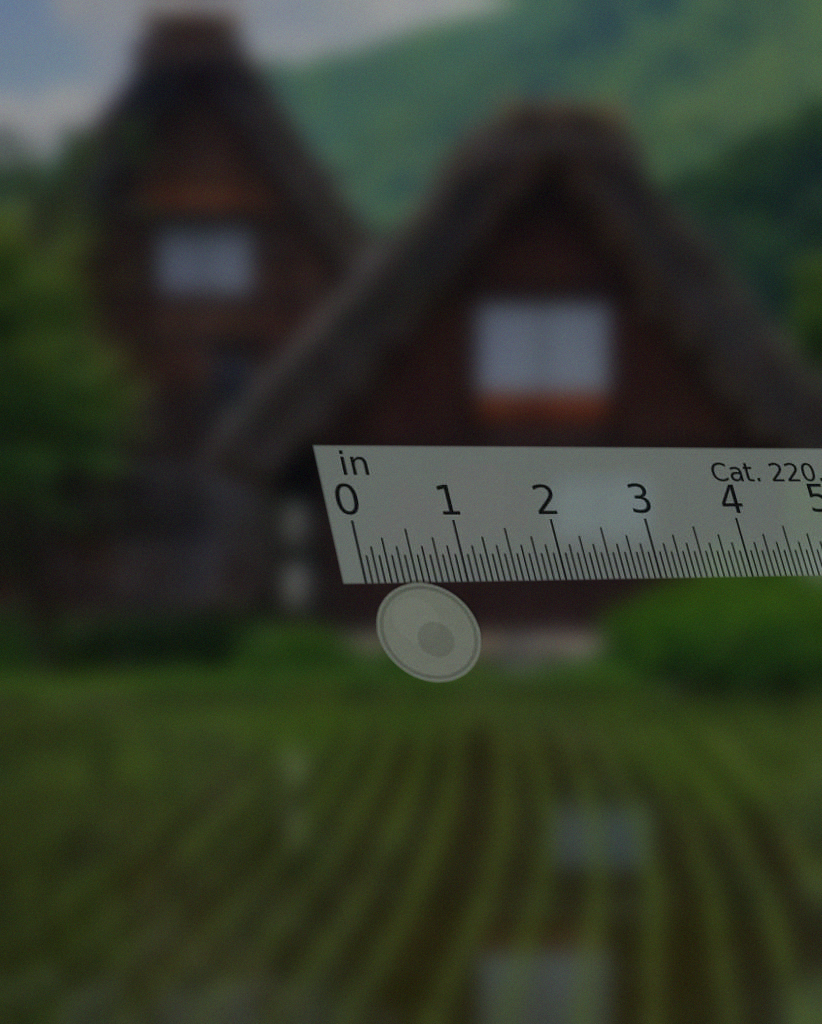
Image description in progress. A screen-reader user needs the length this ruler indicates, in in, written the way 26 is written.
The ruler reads 1
